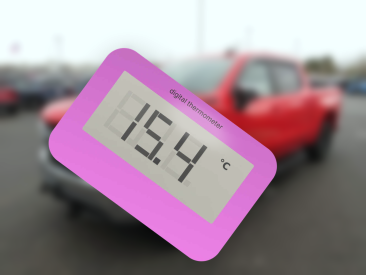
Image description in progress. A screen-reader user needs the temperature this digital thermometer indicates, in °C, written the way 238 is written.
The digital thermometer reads 15.4
